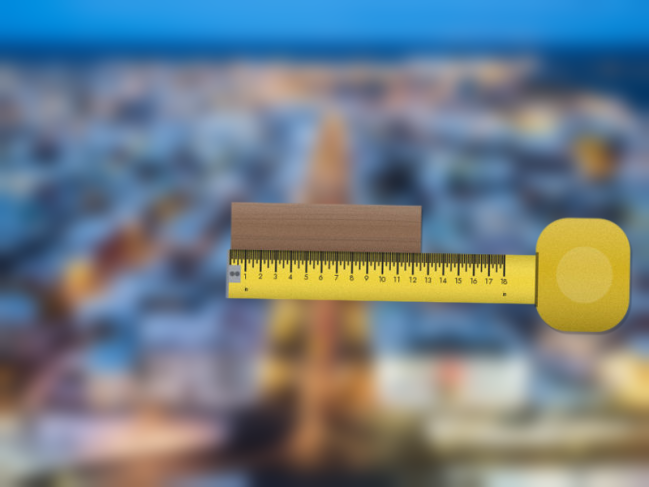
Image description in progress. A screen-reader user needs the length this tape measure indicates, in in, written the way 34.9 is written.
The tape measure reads 12.5
